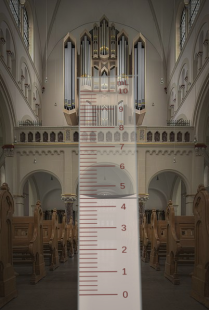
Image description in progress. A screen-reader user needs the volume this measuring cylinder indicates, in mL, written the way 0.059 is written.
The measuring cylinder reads 4.4
